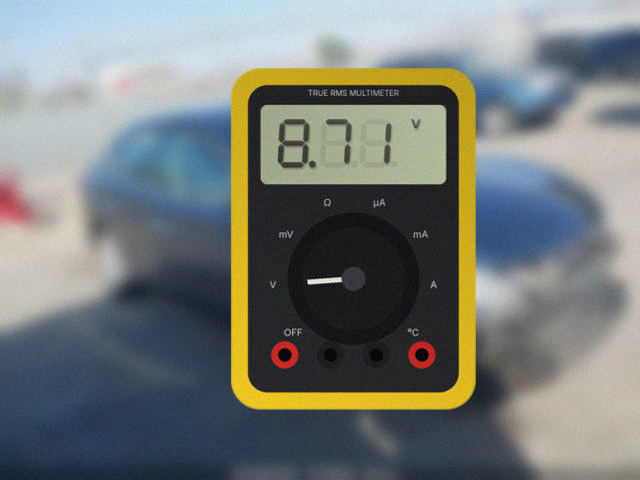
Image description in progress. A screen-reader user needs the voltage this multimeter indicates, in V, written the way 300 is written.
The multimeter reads 8.71
